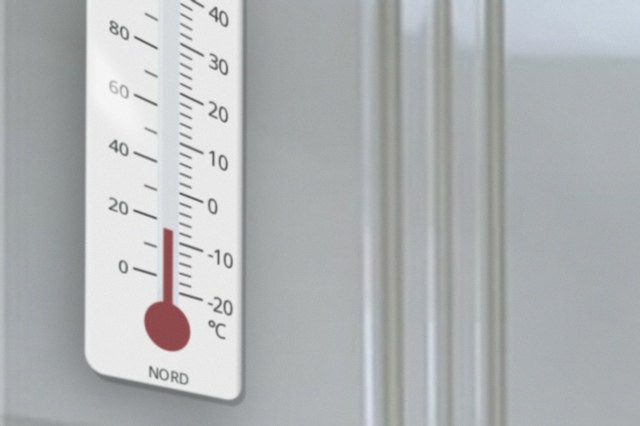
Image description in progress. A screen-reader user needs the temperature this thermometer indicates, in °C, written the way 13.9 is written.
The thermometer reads -8
